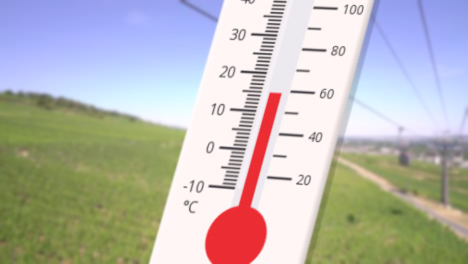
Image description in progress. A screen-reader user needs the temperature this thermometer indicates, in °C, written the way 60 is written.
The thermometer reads 15
